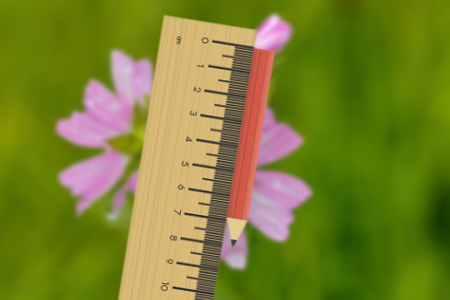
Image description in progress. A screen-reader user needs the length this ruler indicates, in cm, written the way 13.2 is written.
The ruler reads 8
